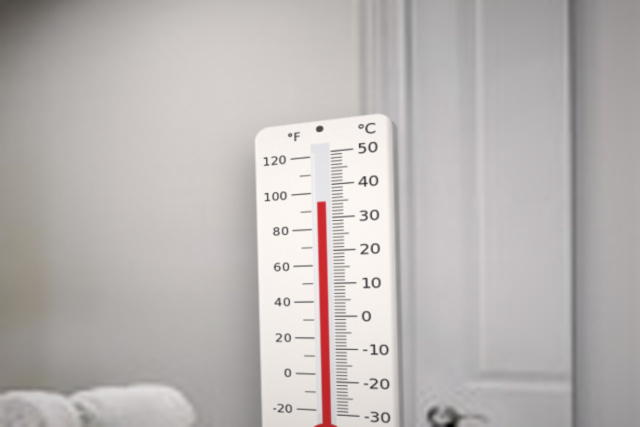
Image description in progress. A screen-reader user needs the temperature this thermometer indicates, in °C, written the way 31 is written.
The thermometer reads 35
